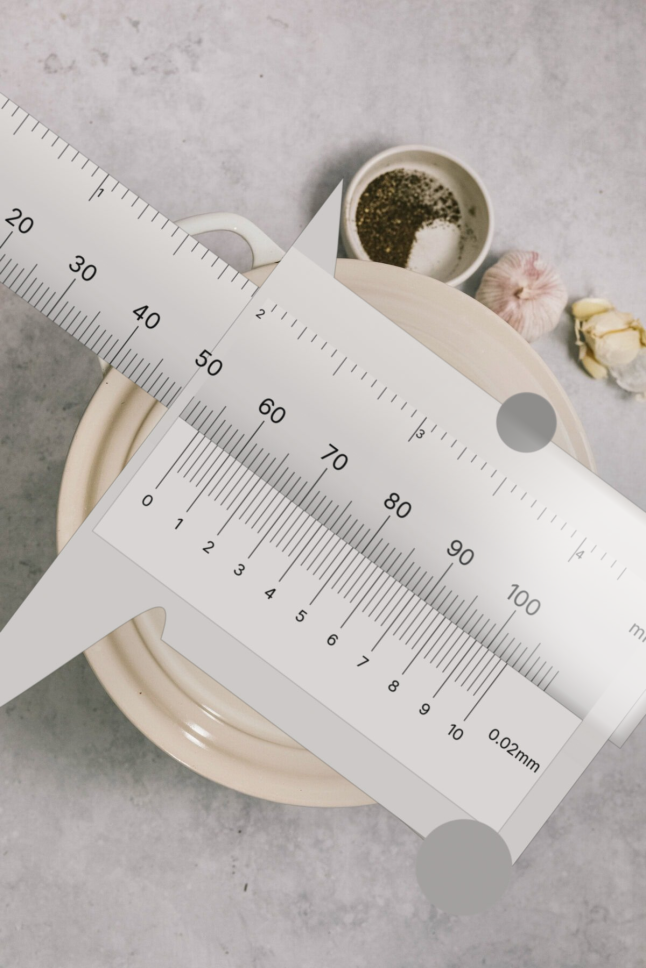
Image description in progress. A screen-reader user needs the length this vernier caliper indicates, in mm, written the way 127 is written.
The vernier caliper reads 54.2
